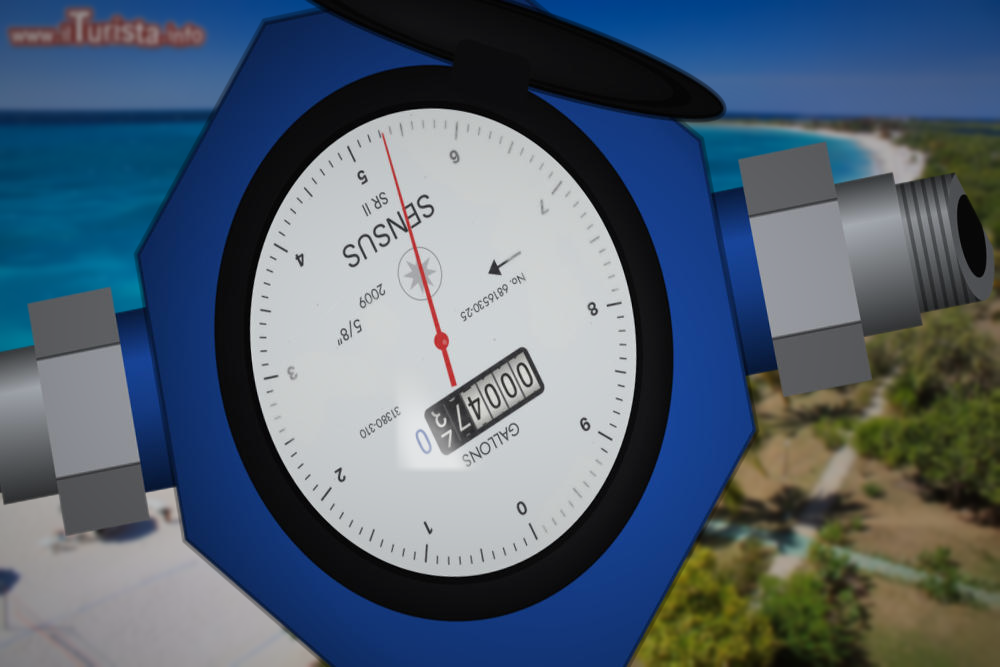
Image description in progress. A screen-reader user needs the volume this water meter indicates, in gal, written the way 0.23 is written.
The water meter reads 4725.3
